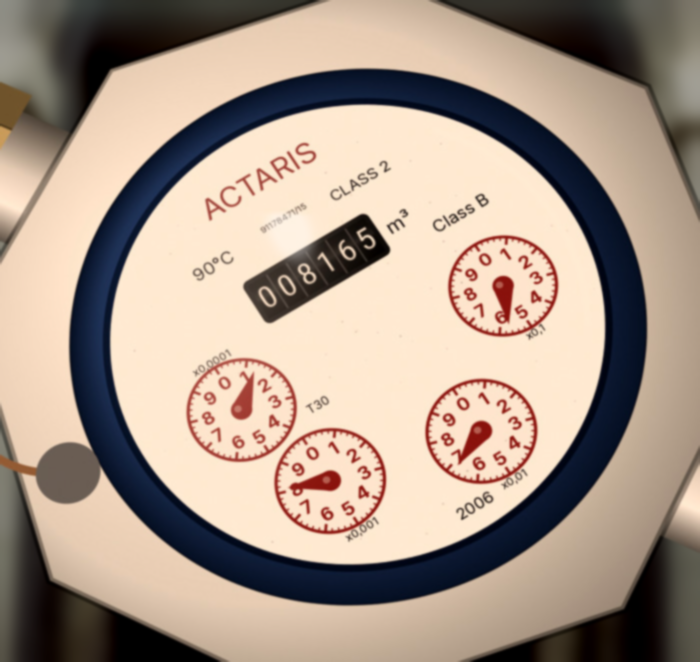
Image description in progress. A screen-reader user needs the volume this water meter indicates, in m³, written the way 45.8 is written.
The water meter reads 8165.5681
